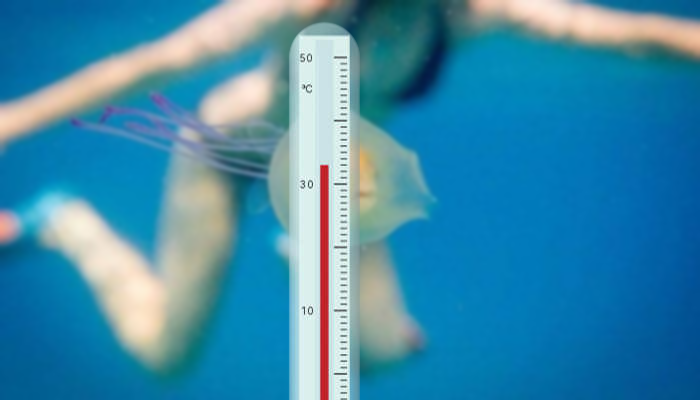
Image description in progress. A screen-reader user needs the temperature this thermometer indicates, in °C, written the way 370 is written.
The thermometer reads 33
